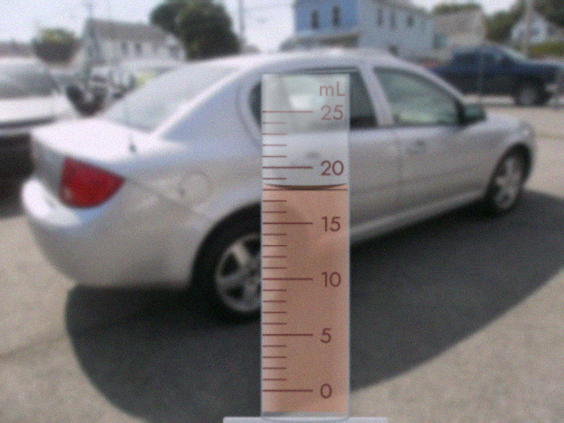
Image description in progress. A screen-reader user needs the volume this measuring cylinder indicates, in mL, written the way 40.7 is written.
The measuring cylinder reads 18
